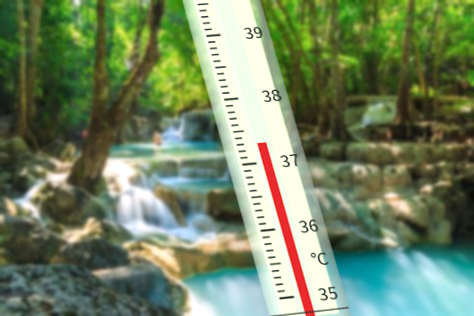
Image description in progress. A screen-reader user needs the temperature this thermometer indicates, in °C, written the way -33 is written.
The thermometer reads 37.3
